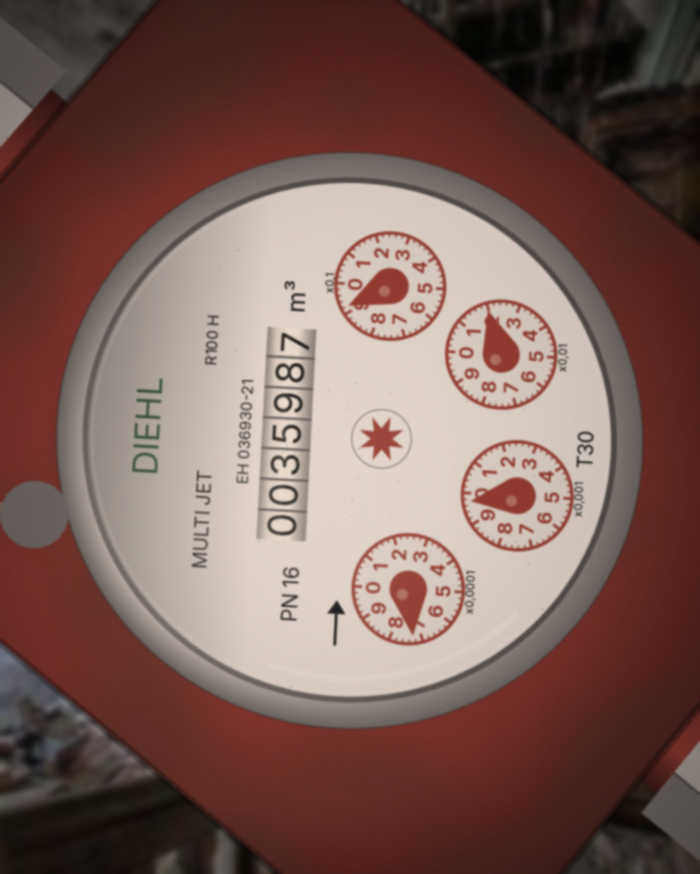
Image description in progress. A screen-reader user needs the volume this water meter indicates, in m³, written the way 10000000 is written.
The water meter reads 35986.9197
